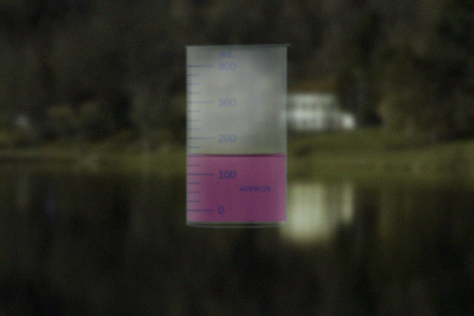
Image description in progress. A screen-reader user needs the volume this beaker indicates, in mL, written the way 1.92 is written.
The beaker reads 150
